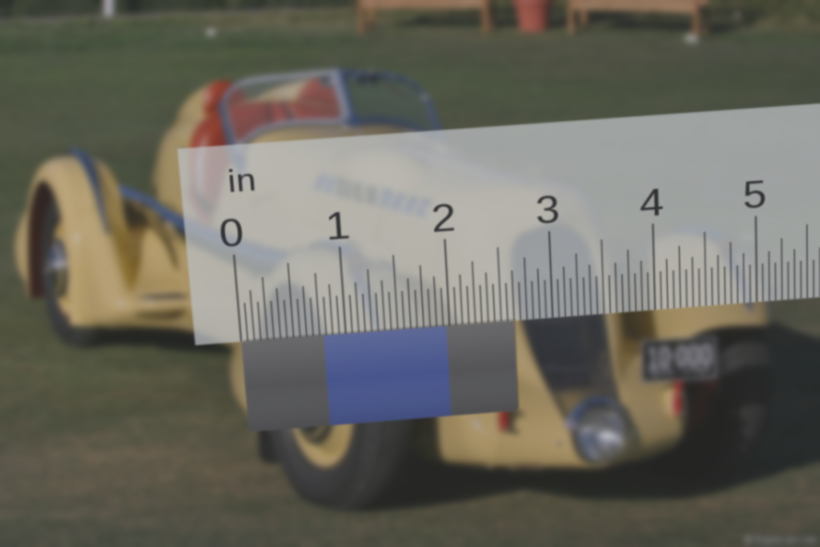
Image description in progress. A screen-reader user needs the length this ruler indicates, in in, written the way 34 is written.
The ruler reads 2.625
